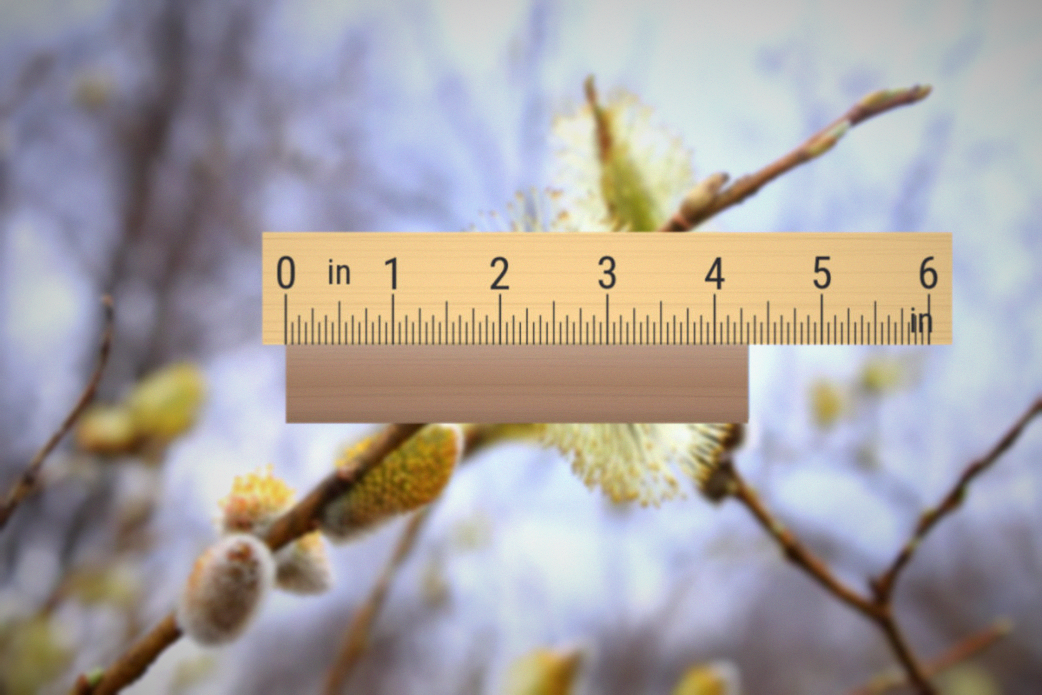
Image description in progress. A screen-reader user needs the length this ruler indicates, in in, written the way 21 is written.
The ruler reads 4.3125
